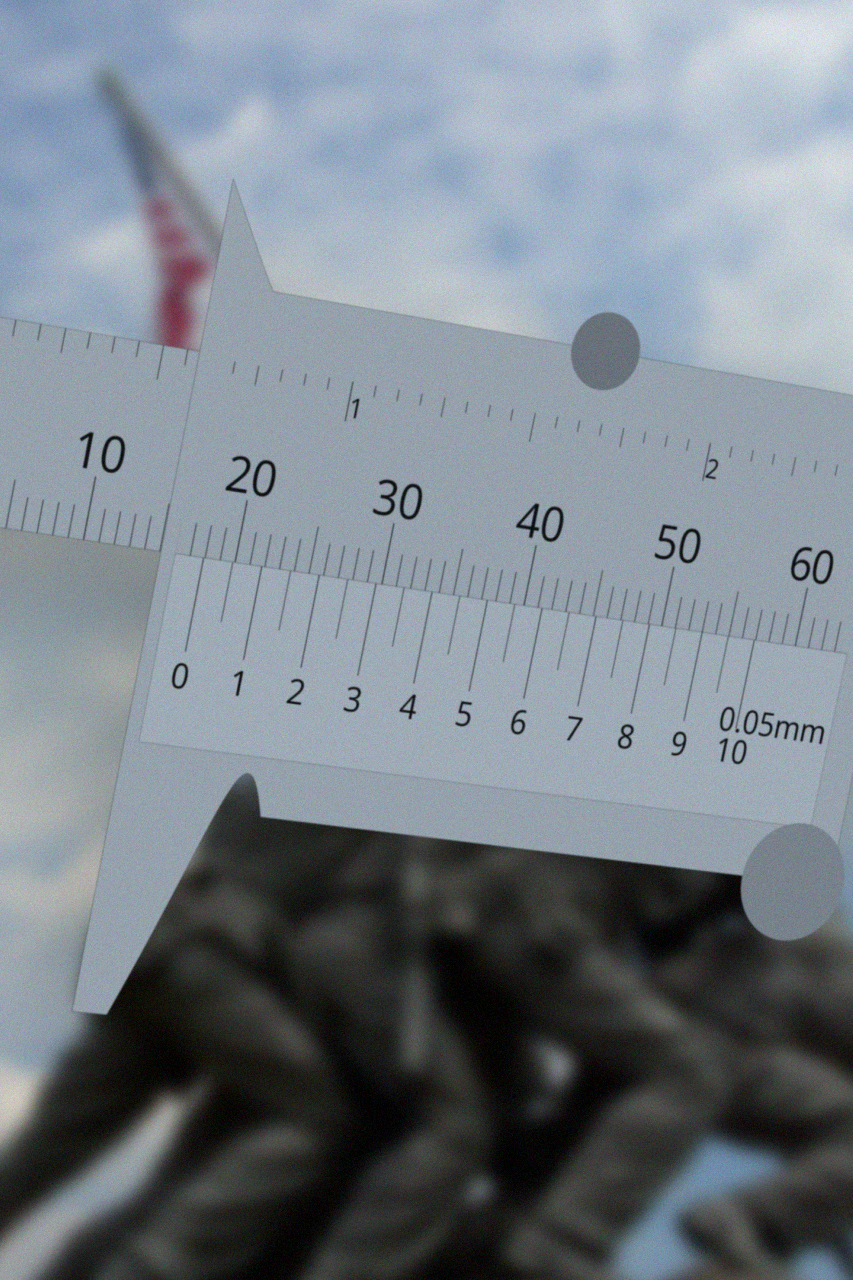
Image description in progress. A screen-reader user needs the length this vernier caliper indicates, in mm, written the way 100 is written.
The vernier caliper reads 17.9
